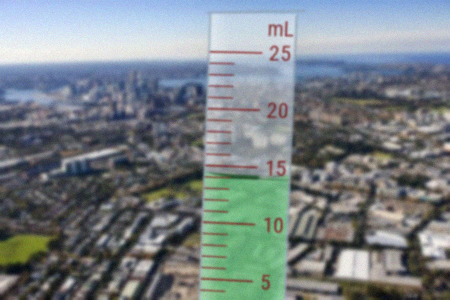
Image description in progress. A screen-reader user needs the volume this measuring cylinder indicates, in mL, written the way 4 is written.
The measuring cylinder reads 14
